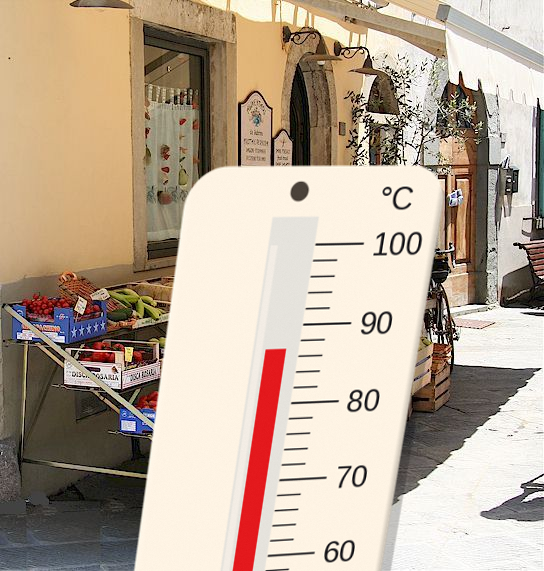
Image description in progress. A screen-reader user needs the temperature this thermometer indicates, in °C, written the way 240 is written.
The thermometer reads 87
